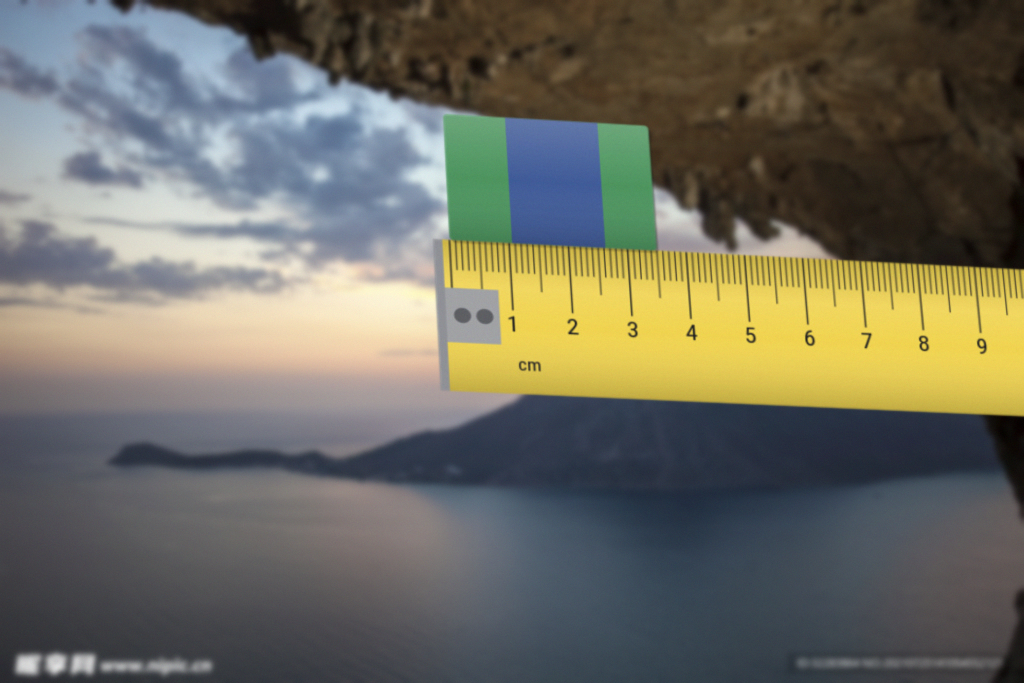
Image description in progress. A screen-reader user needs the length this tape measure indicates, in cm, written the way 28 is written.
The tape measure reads 3.5
